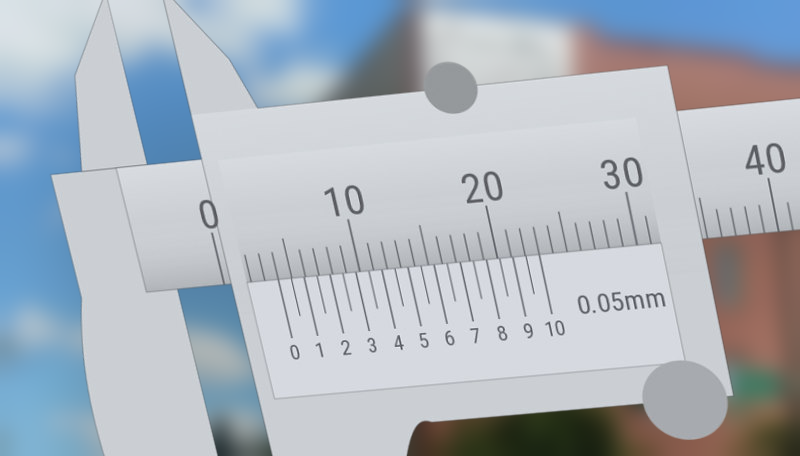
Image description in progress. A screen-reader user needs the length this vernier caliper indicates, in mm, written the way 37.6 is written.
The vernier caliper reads 4.0
